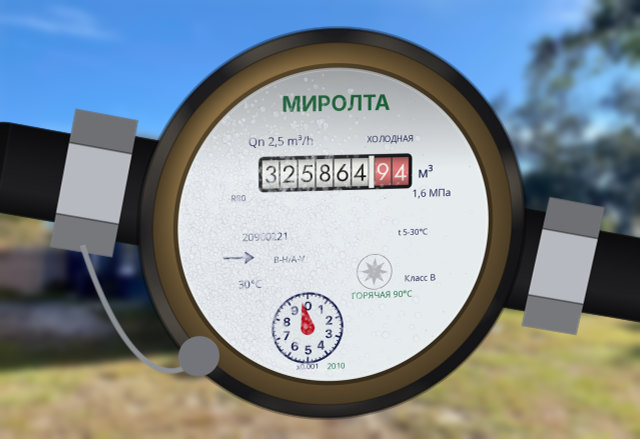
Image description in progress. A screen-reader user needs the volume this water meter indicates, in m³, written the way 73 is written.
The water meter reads 325864.939
